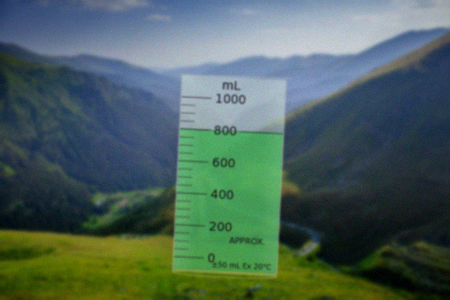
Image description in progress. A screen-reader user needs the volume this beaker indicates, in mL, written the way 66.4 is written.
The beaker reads 800
